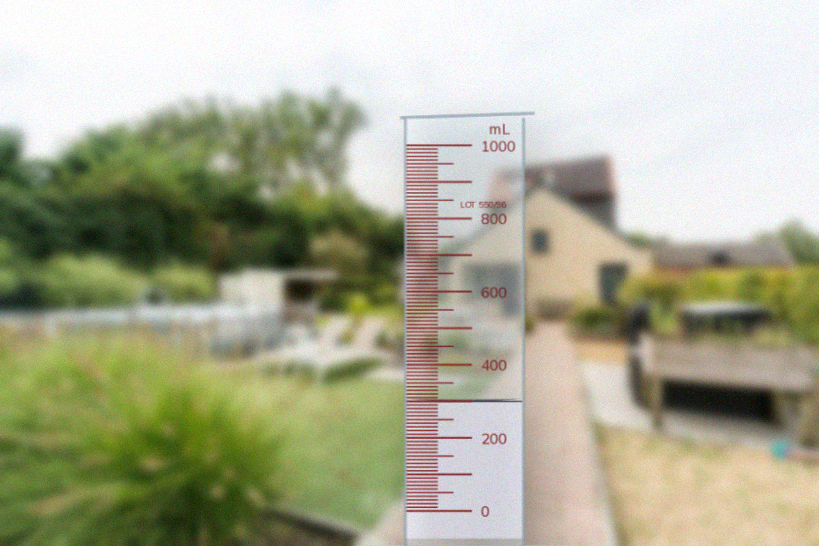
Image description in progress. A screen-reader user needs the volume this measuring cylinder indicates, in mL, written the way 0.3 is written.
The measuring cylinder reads 300
